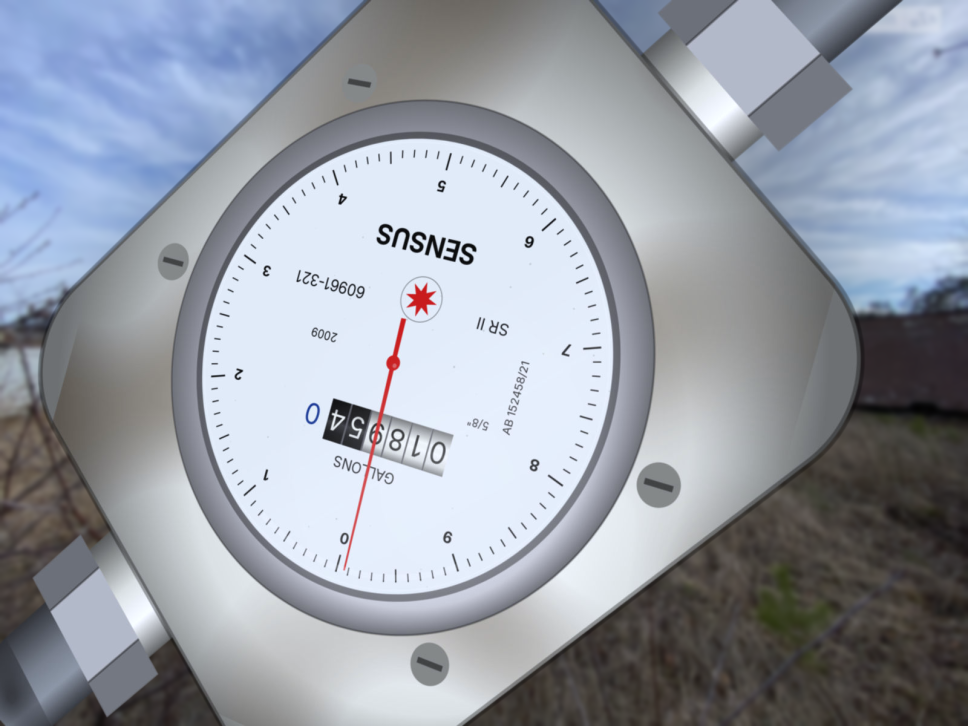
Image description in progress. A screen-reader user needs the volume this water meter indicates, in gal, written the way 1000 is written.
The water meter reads 189539.9
